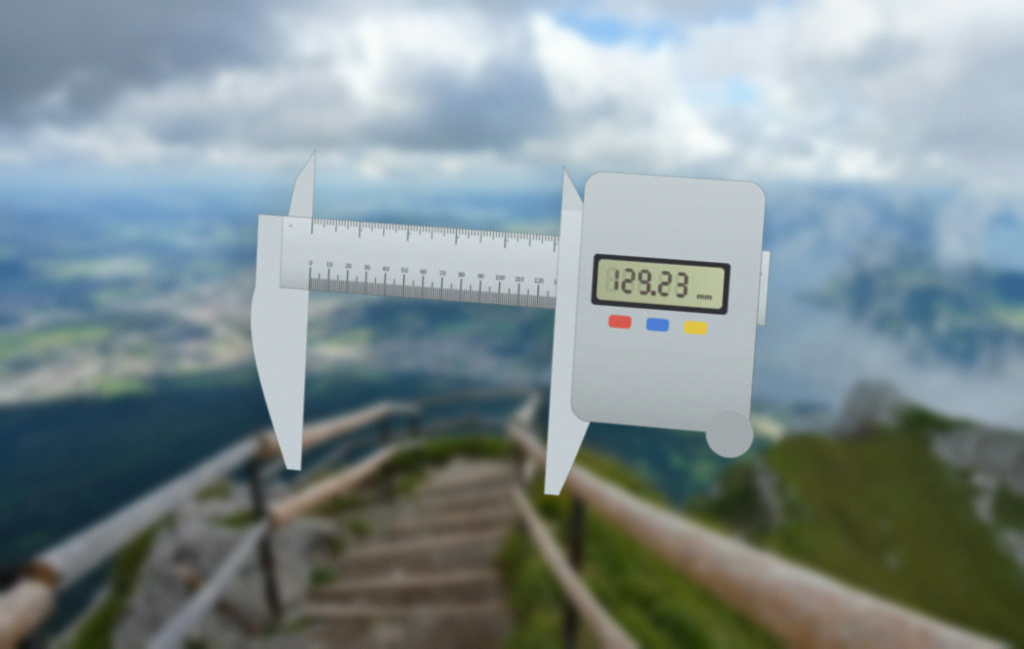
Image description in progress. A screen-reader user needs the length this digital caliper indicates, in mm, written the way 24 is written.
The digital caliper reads 129.23
